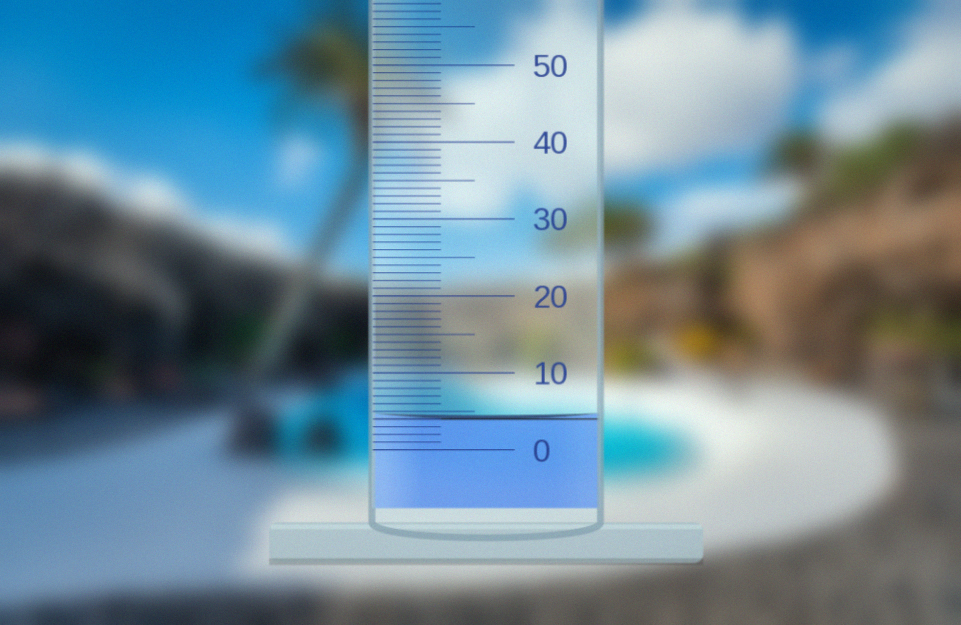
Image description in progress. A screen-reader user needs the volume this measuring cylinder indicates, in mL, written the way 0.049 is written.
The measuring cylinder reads 4
